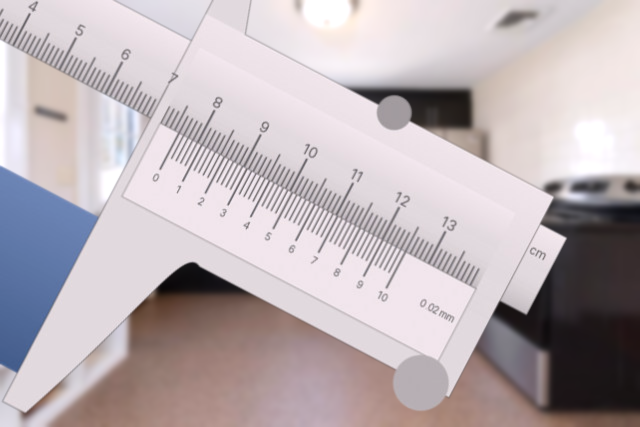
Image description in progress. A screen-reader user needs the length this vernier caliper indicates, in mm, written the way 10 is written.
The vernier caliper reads 76.0
